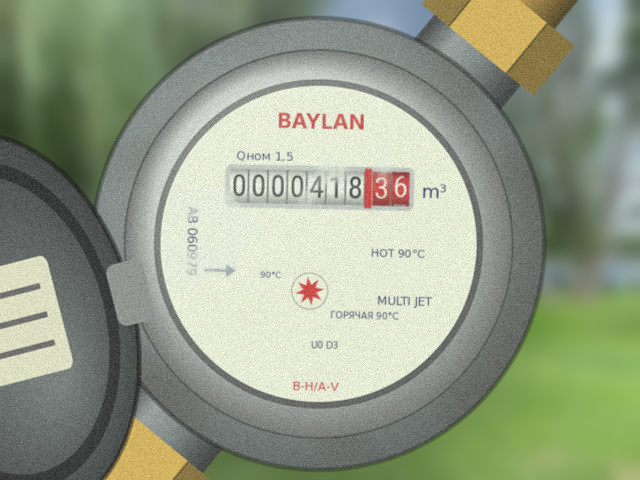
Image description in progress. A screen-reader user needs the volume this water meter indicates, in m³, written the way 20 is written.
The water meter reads 418.36
